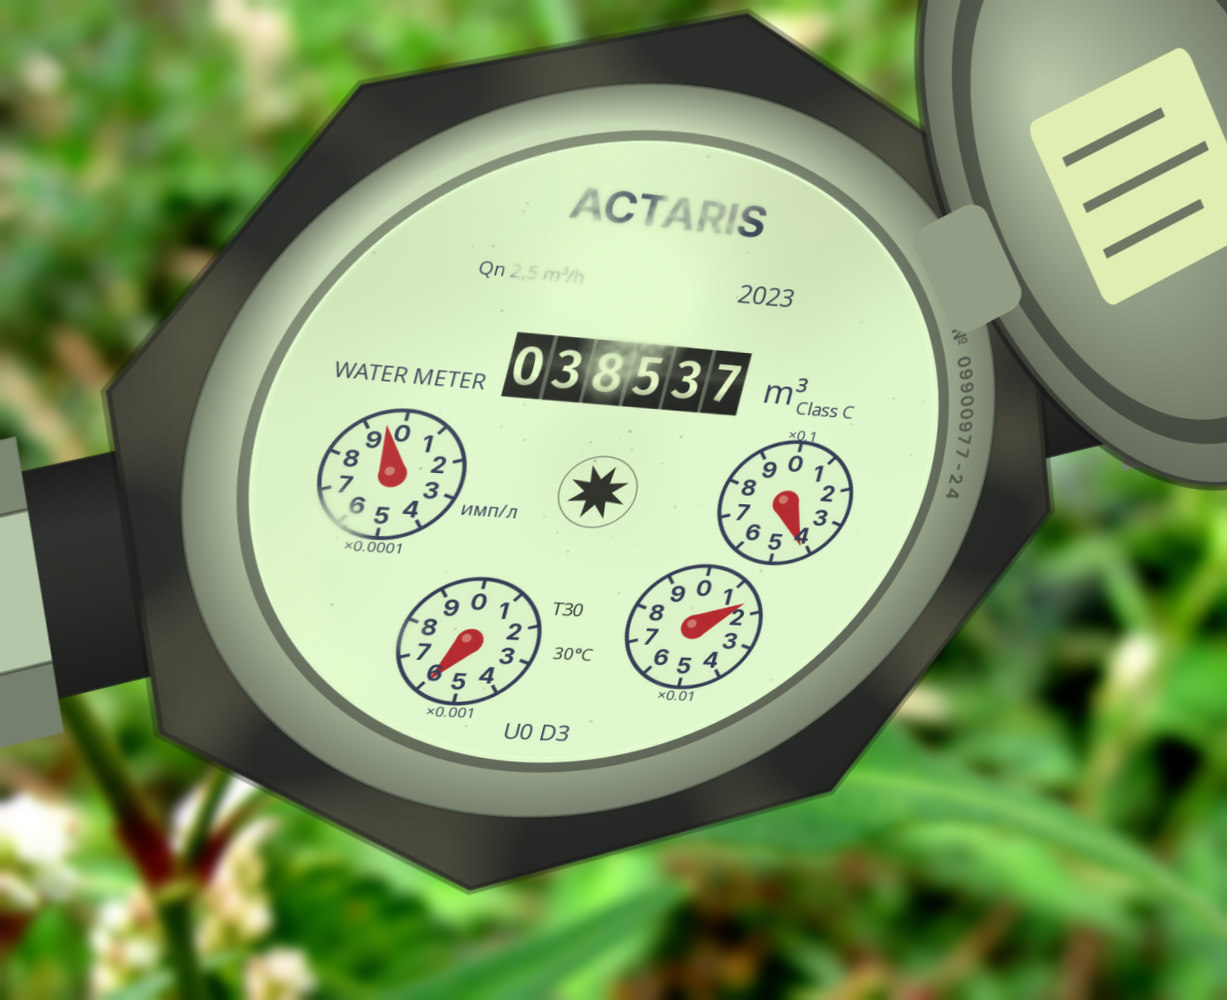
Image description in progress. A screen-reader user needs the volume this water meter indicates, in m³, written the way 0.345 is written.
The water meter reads 38537.4159
